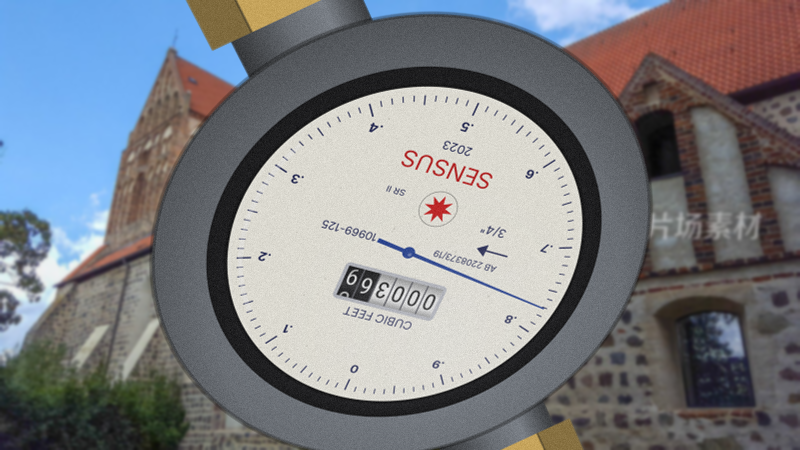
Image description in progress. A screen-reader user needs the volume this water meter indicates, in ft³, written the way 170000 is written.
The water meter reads 368.77
